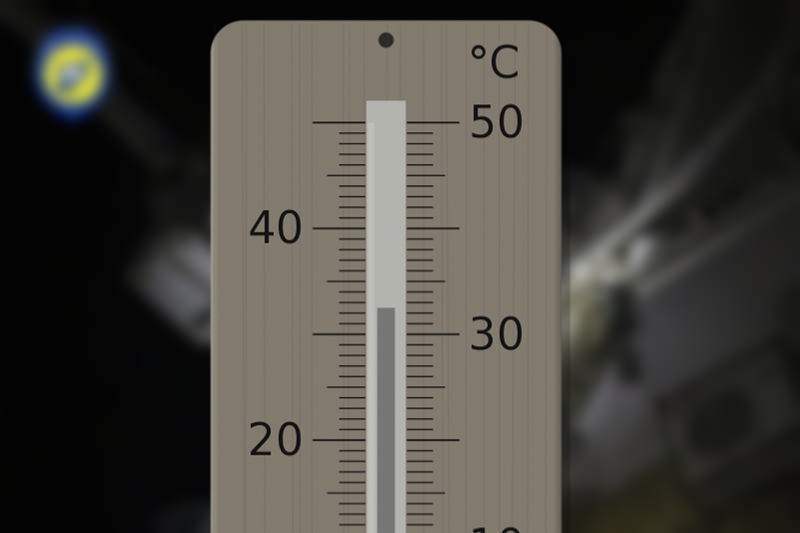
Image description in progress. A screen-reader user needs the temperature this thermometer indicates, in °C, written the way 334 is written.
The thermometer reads 32.5
